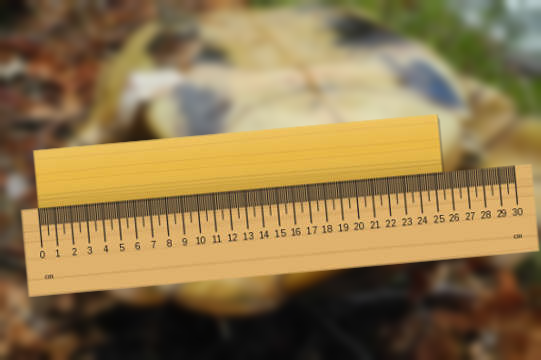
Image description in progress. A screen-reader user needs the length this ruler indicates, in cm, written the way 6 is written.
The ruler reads 25.5
